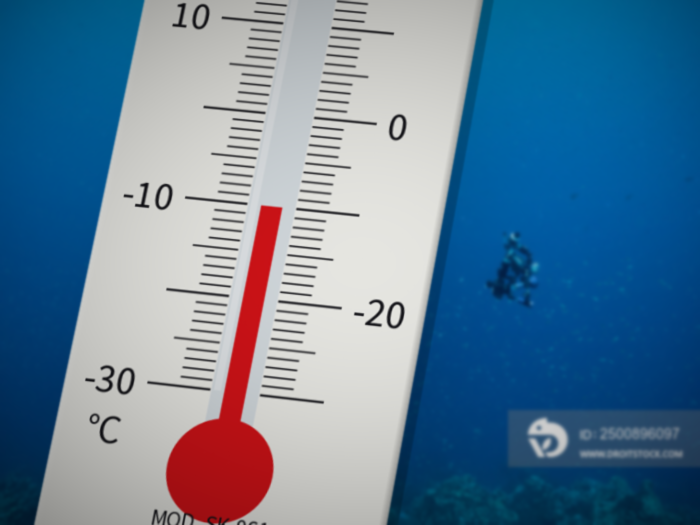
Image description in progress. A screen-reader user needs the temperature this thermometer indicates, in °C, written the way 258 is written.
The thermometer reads -10
